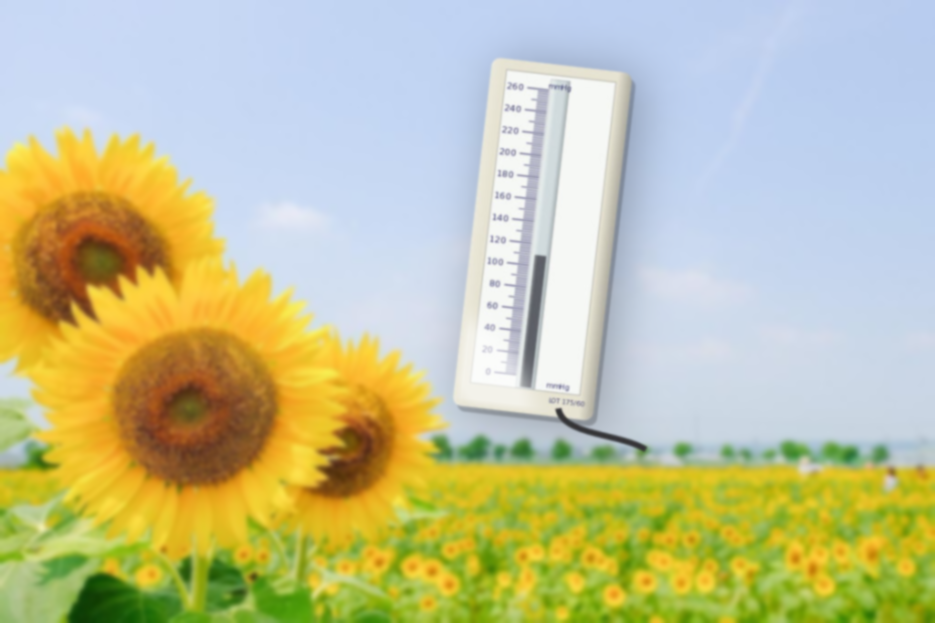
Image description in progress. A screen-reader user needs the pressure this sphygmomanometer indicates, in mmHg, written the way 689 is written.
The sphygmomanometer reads 110
